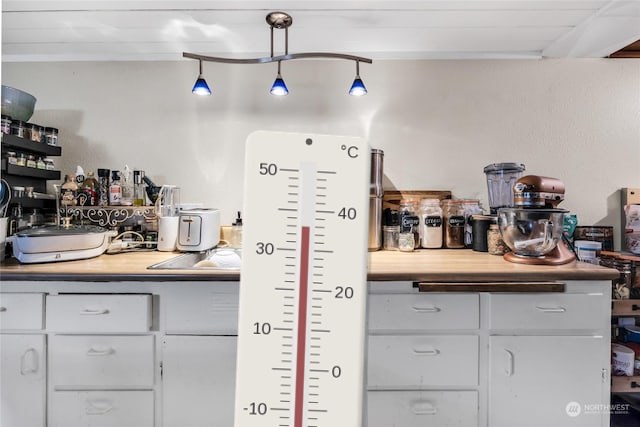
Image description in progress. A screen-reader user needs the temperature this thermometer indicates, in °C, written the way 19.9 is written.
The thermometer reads 36
